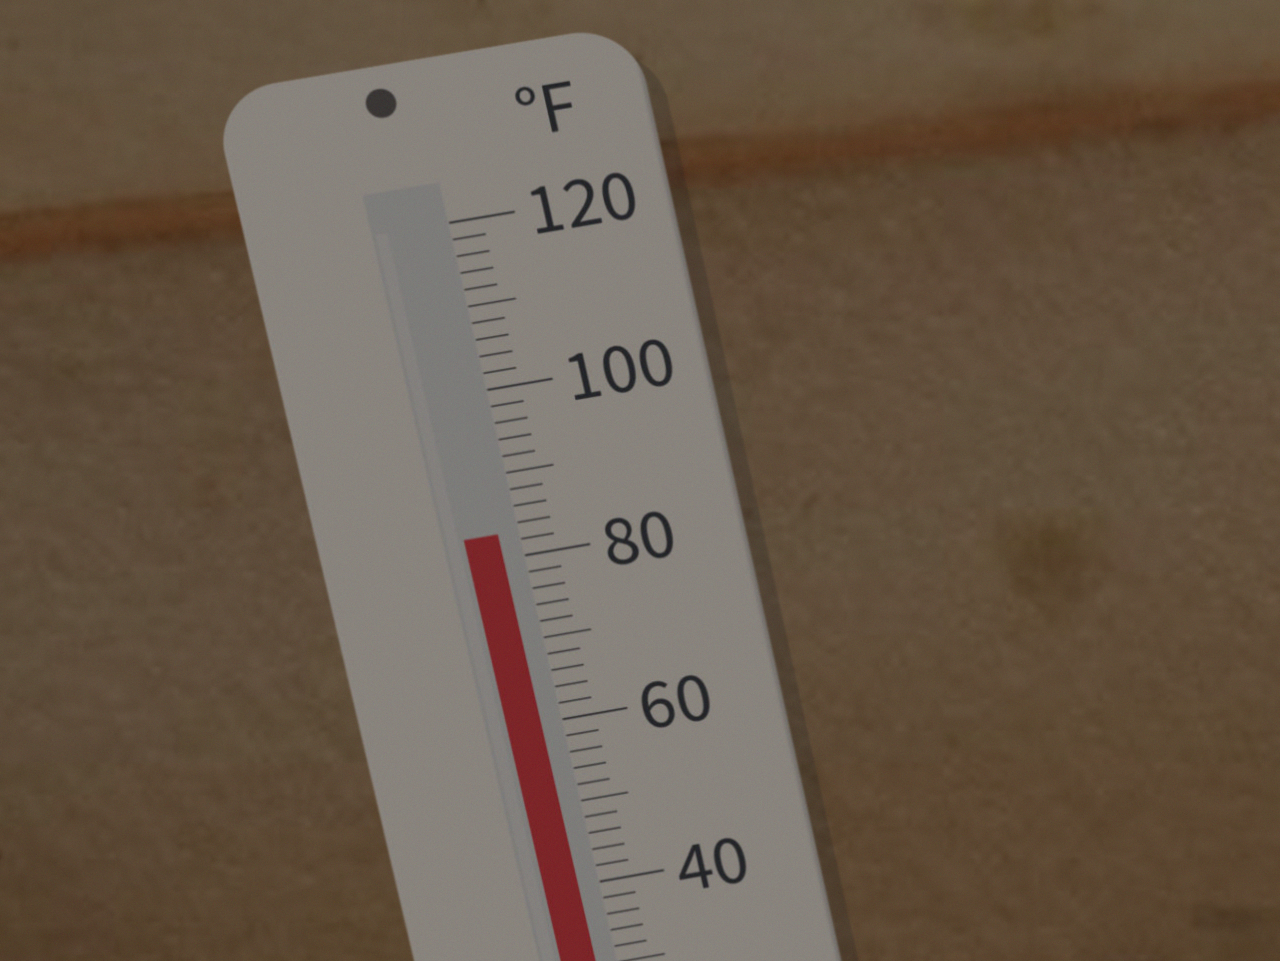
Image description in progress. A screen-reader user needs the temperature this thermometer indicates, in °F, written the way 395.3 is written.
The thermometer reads 83
